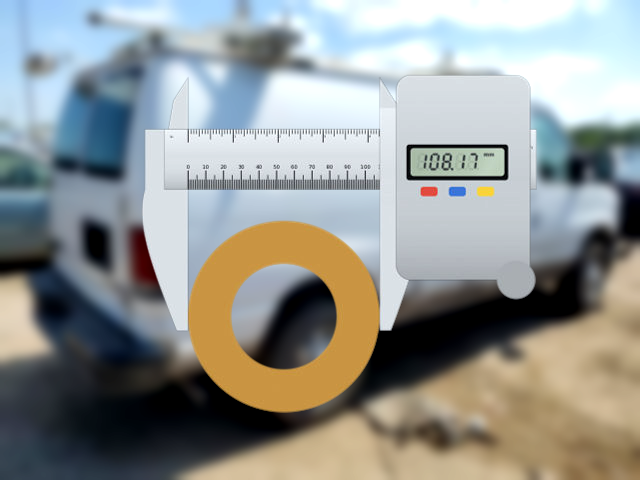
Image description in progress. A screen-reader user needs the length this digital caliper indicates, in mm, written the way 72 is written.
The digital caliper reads 108.17
